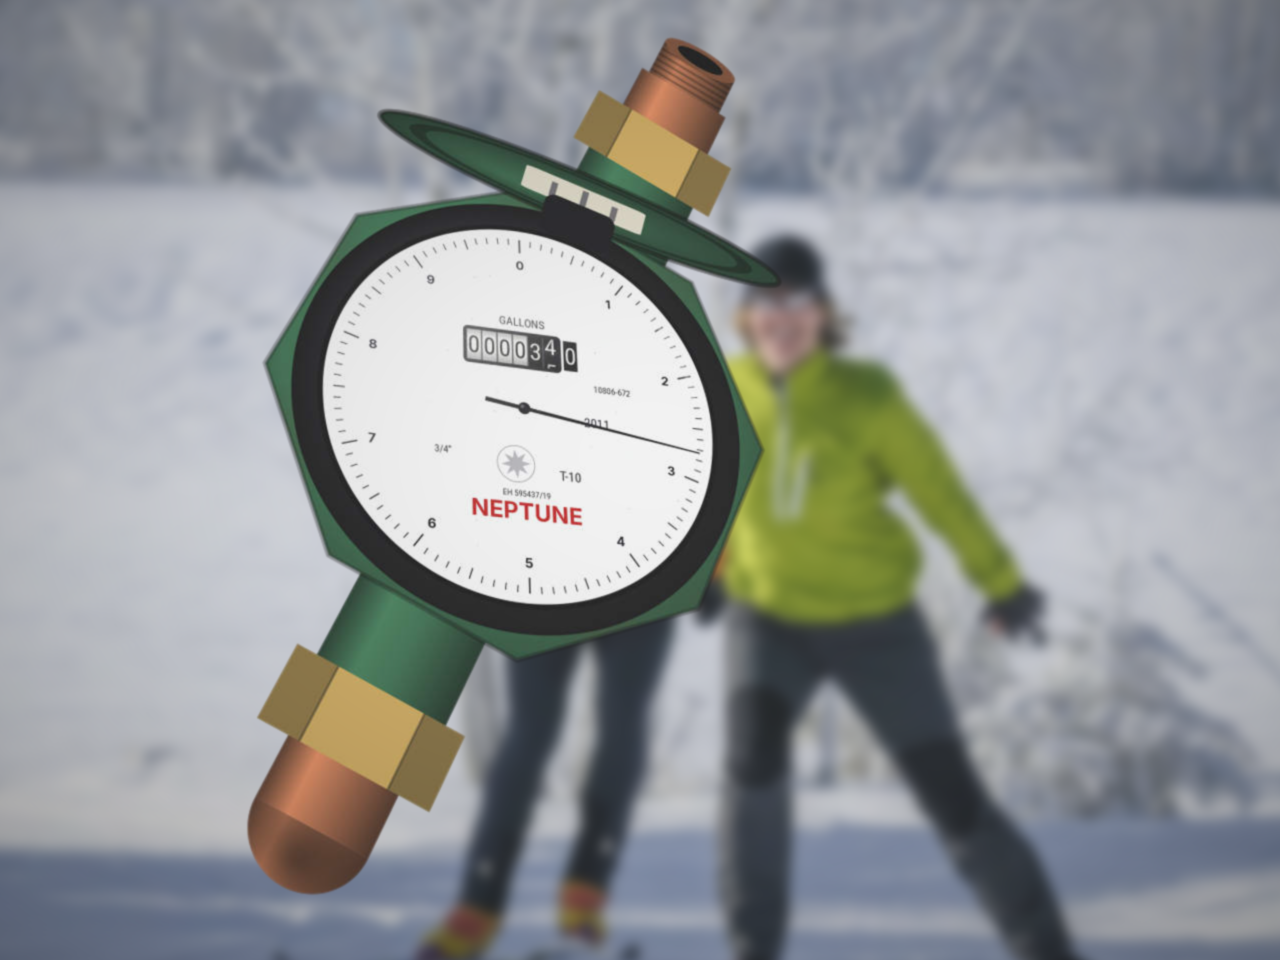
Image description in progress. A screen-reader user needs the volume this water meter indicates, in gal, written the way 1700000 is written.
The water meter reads 342.7
